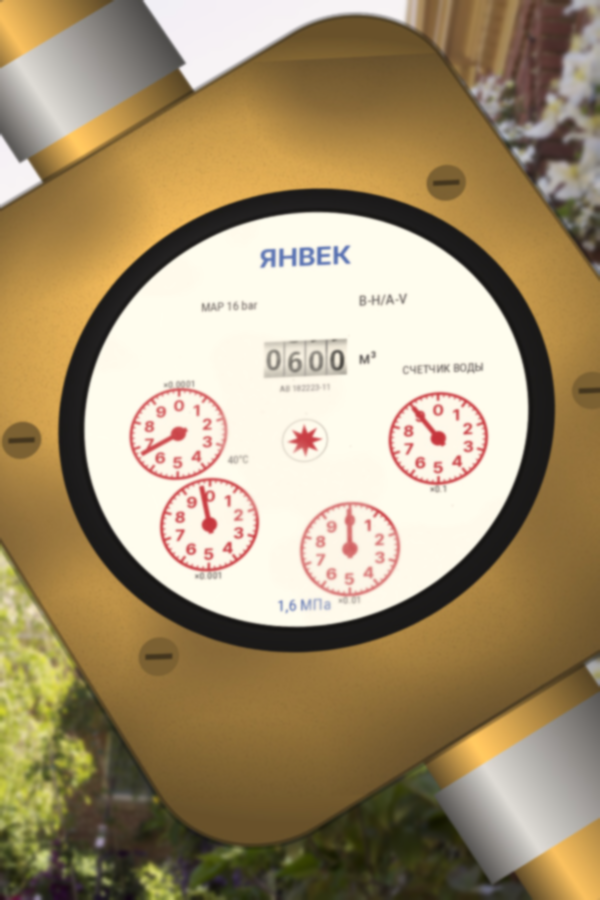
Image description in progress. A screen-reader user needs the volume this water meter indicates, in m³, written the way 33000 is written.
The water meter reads 599.8996
